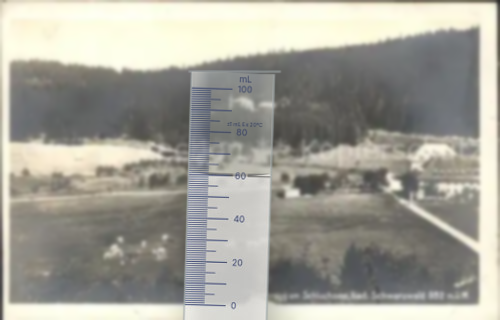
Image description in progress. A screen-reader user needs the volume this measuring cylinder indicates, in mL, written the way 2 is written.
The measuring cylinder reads 60
